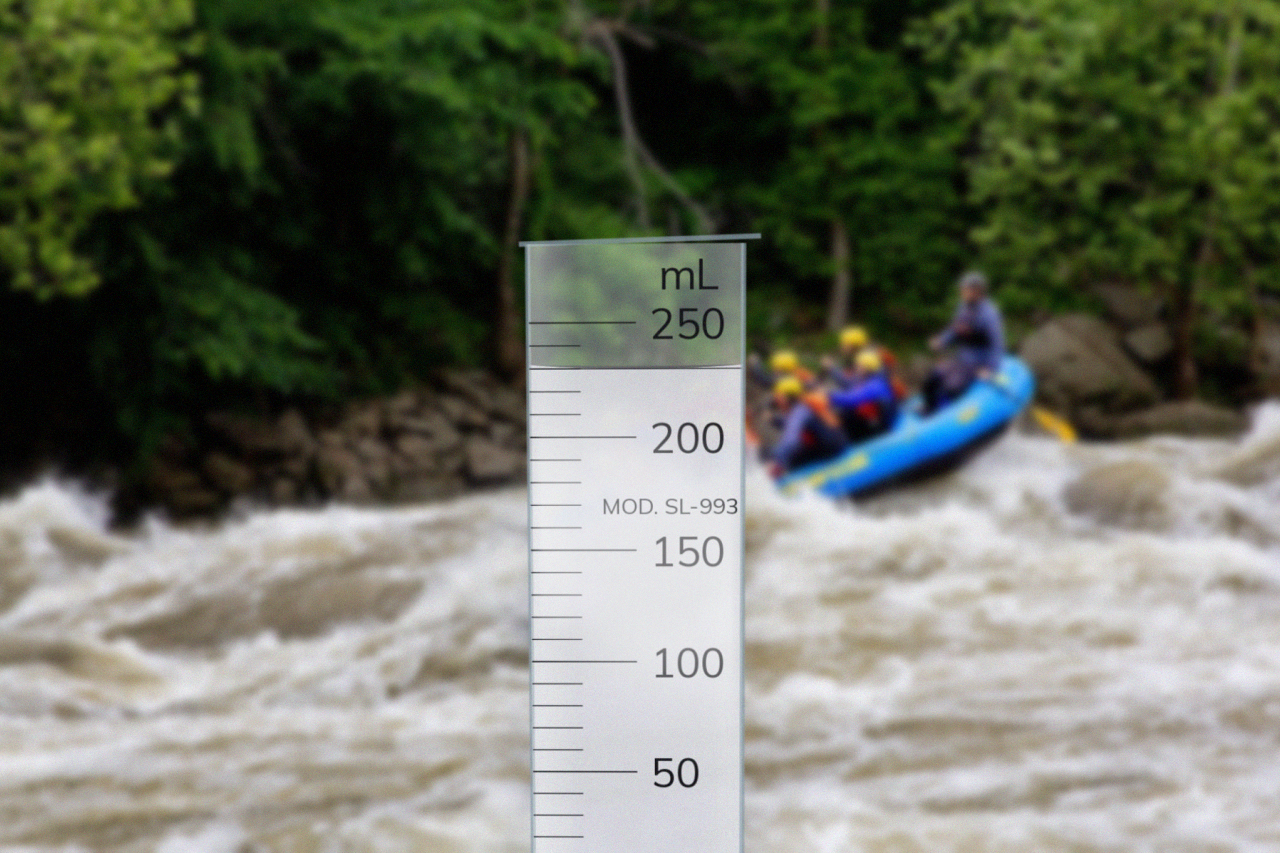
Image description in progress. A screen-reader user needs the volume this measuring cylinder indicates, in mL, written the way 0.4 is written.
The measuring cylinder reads 230
